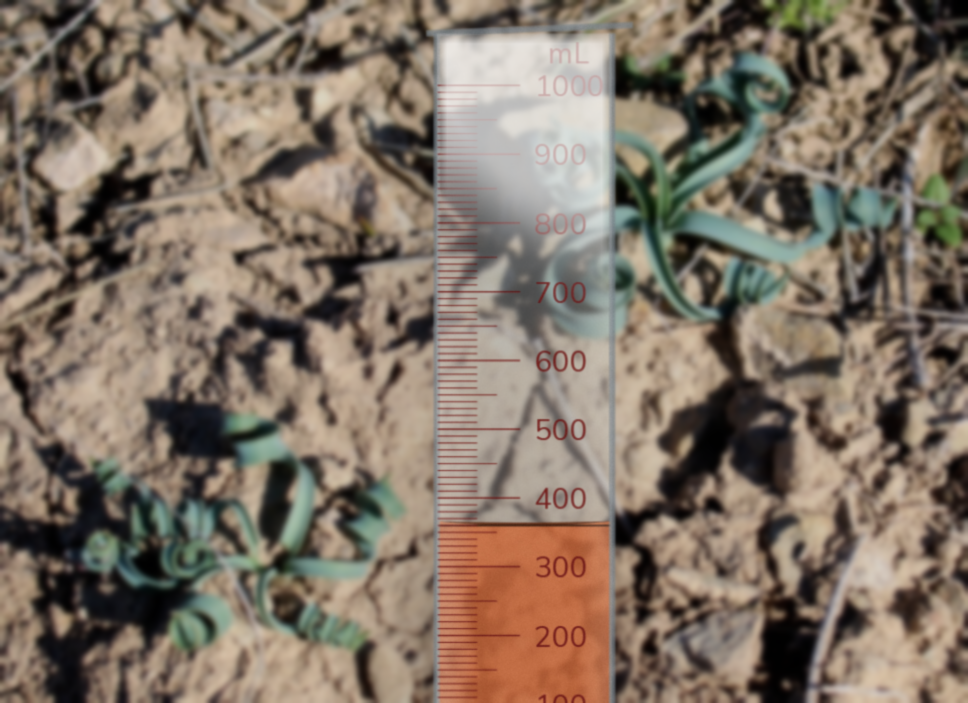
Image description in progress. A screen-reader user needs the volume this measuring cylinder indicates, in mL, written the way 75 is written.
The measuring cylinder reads 360
